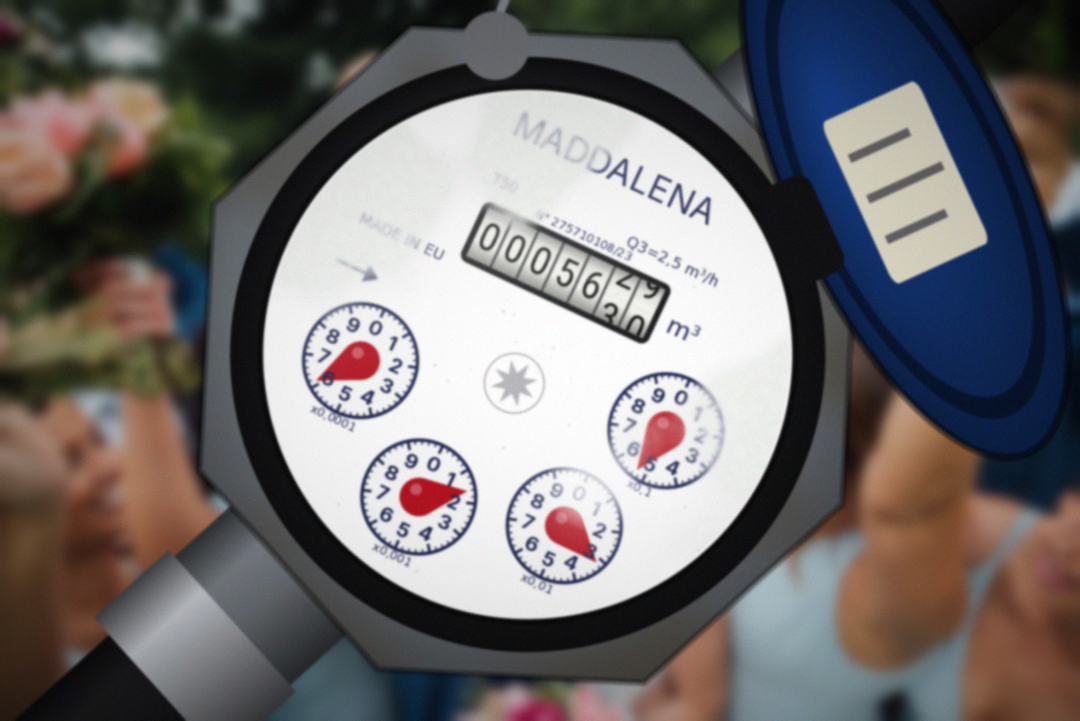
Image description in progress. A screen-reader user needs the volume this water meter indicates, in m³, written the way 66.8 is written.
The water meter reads 5629.5316
